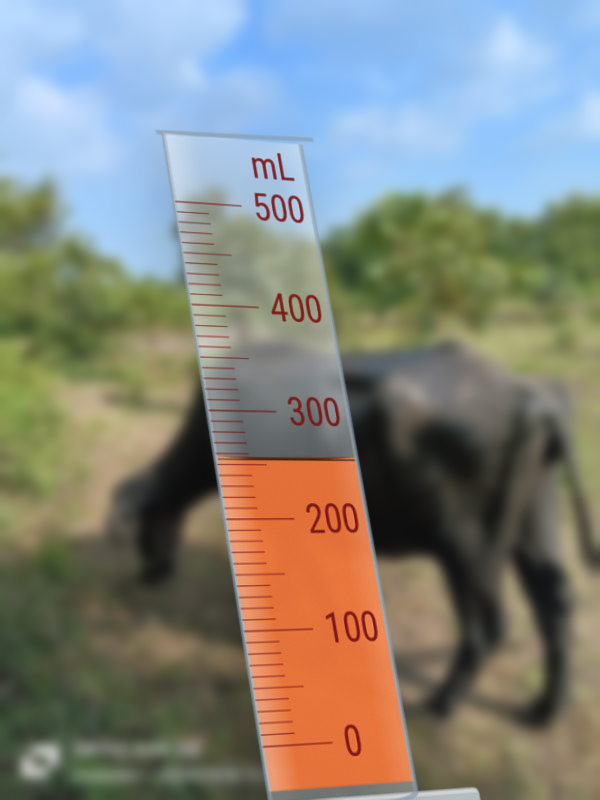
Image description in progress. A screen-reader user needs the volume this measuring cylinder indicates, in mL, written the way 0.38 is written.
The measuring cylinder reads 255
